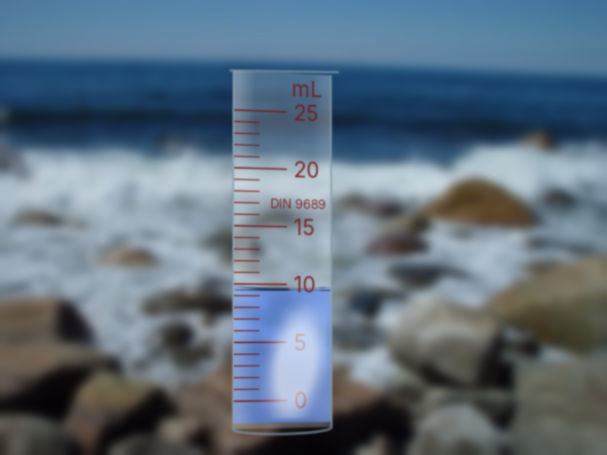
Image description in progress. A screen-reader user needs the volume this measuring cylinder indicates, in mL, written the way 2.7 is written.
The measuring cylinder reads 9.5
